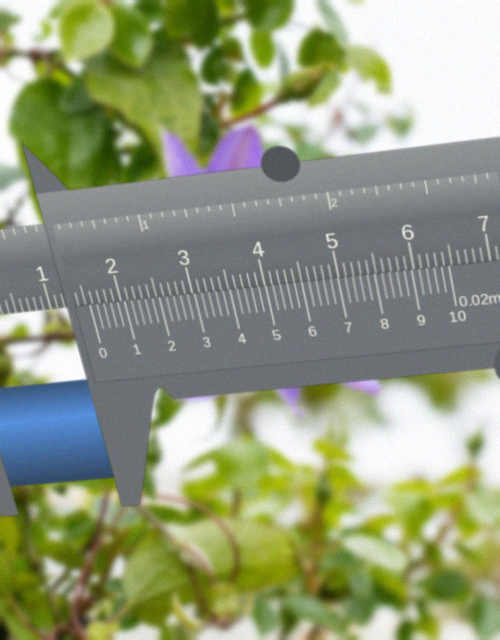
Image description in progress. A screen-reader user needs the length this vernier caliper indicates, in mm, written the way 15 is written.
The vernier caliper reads 15.6
